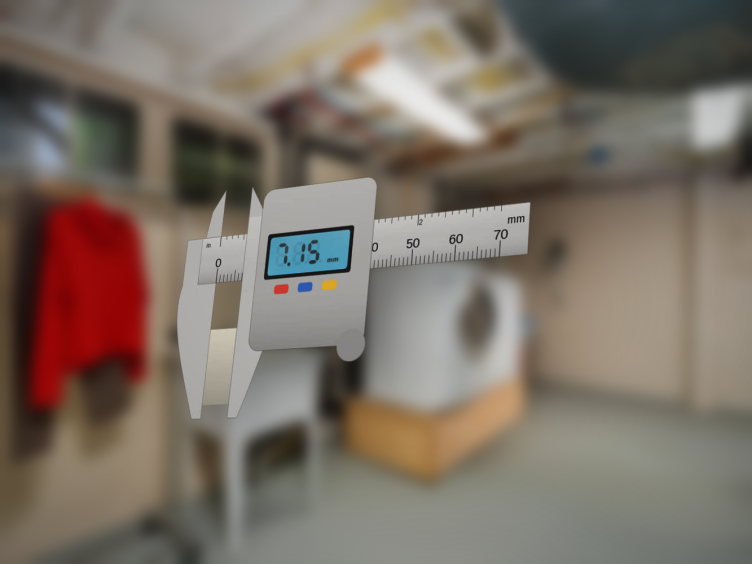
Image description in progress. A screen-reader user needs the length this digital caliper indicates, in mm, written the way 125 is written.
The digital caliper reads 7.15
